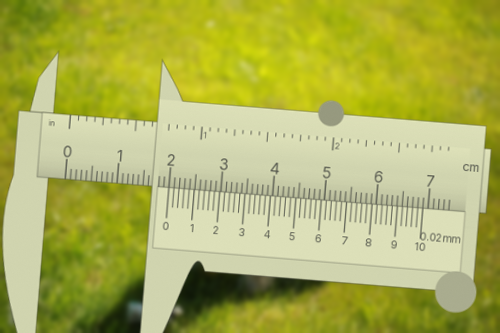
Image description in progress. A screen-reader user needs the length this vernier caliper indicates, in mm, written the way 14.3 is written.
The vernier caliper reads 20.0
